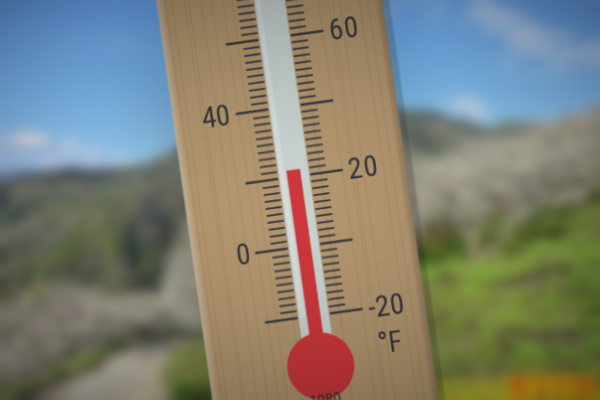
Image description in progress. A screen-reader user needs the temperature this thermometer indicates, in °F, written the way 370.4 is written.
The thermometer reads 22
